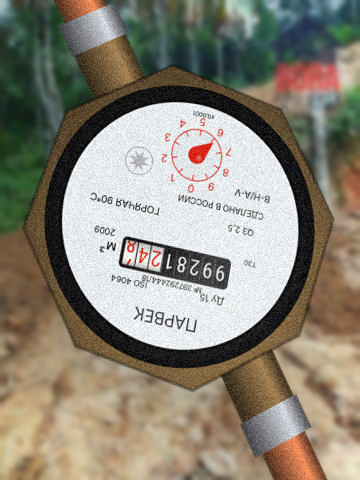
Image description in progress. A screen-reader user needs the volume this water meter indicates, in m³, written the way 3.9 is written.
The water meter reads 99281.2476
